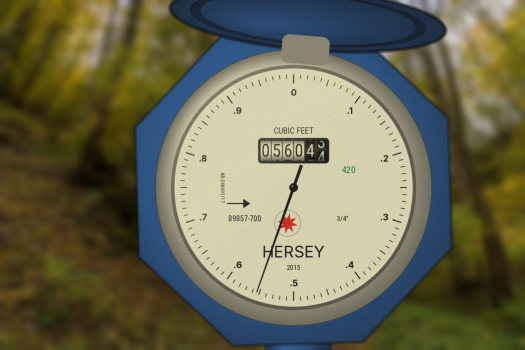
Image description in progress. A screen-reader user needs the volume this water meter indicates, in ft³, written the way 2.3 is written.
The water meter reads 56043.55
